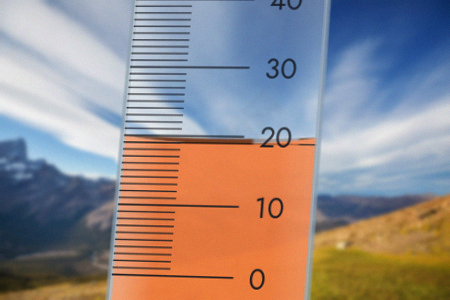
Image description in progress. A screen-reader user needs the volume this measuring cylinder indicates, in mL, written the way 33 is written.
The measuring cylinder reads 19
